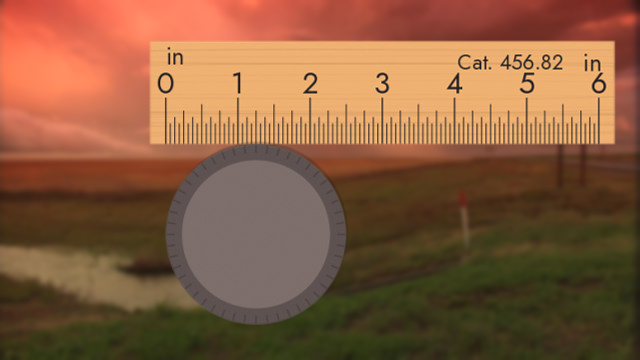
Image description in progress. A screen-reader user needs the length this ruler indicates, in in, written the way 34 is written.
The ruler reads 2.5
